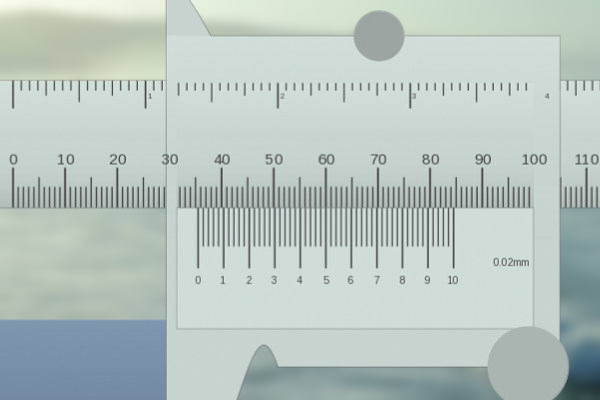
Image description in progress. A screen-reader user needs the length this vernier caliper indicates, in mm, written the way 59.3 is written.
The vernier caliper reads 35.5
